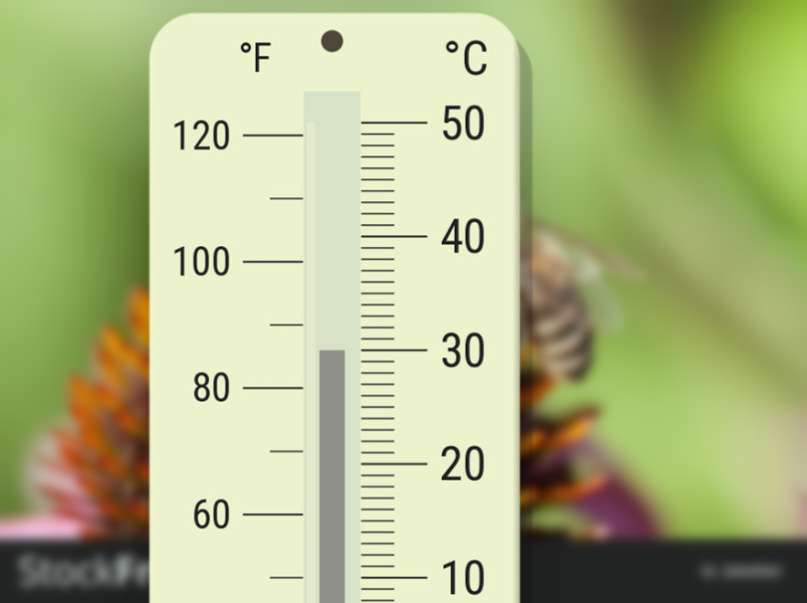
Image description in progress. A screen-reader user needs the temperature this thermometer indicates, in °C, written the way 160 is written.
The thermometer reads 30
